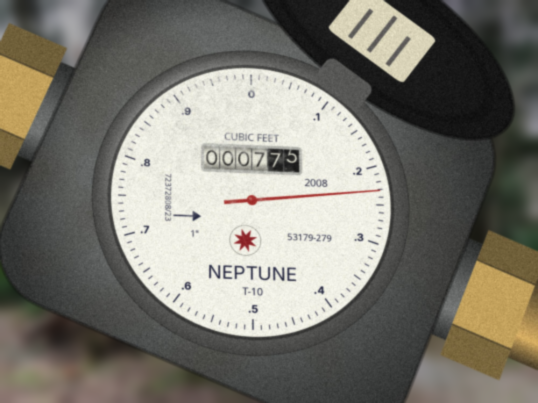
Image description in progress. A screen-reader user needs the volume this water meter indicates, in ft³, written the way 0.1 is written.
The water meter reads 775.23
